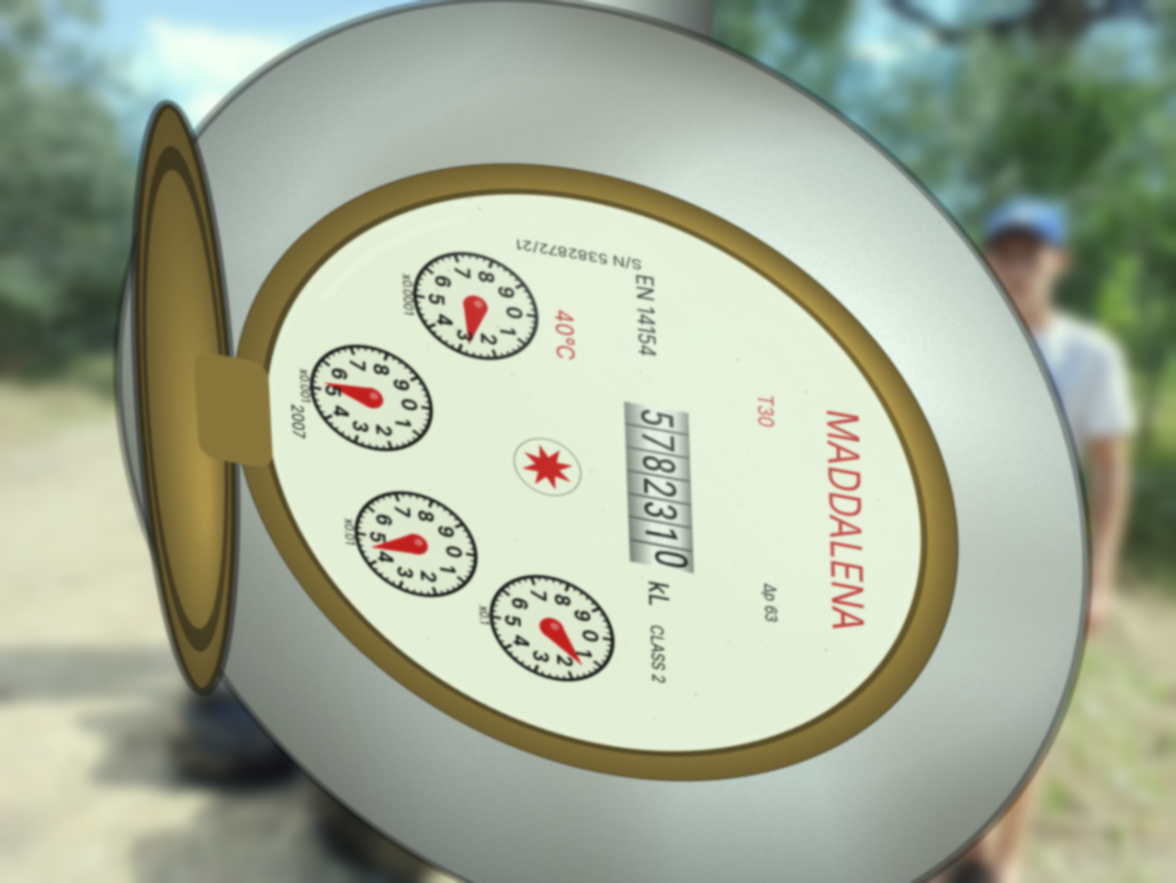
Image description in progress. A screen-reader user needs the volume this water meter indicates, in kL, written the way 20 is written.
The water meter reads 5782310.1452
